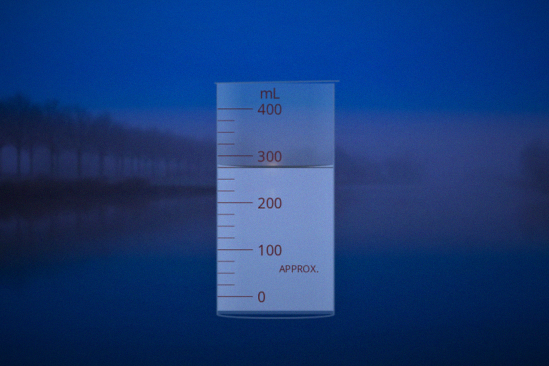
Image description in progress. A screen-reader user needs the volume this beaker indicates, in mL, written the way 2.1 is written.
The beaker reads 275
